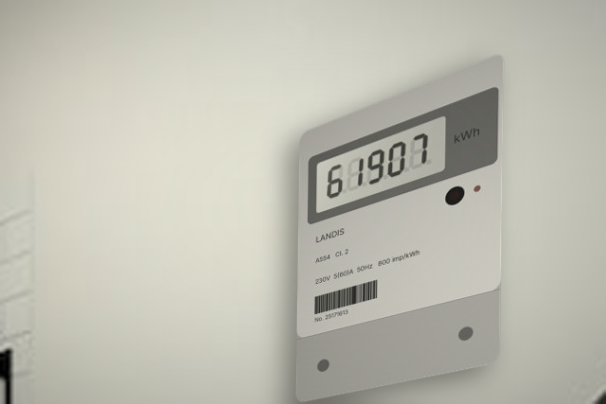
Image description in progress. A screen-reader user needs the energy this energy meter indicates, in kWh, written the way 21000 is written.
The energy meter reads 61907
